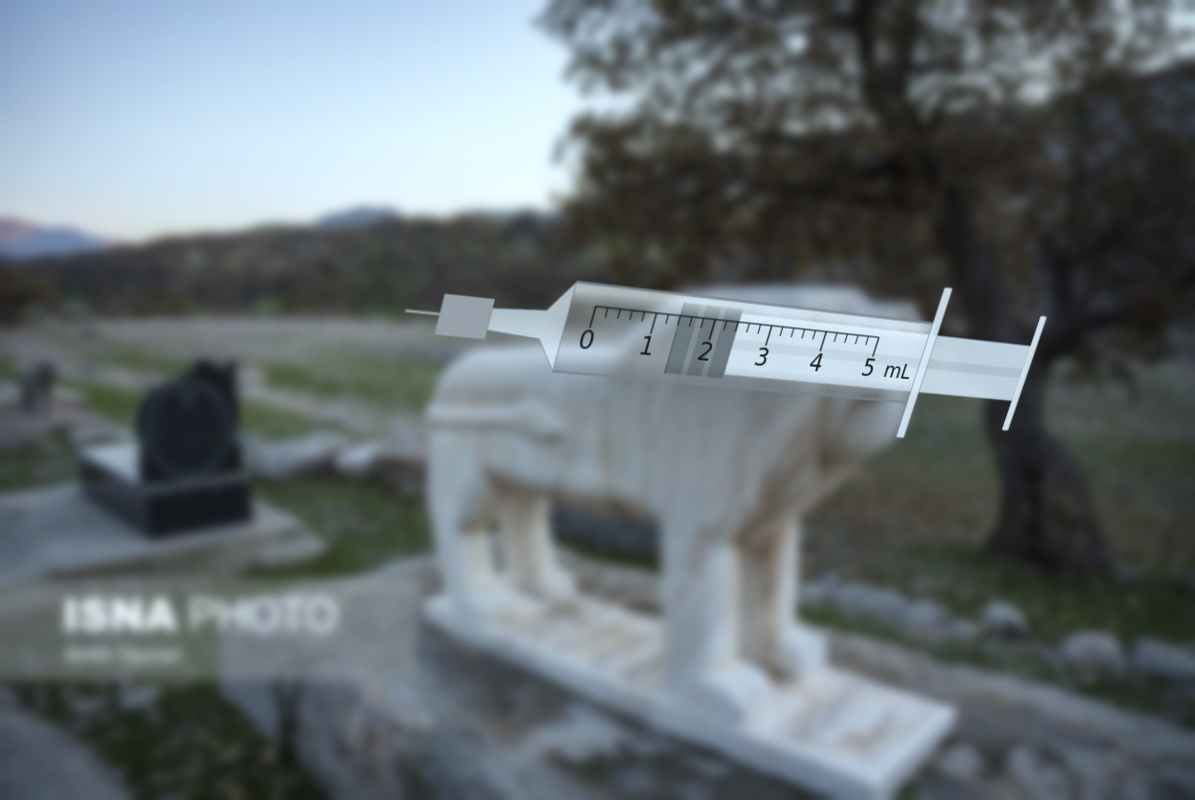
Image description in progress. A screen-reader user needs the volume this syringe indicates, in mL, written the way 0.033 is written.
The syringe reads 1.4
